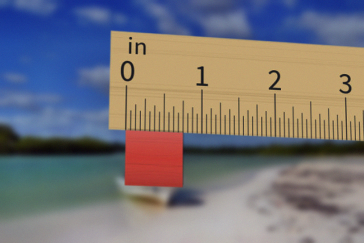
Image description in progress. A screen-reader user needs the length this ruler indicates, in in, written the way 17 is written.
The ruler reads 0.75
